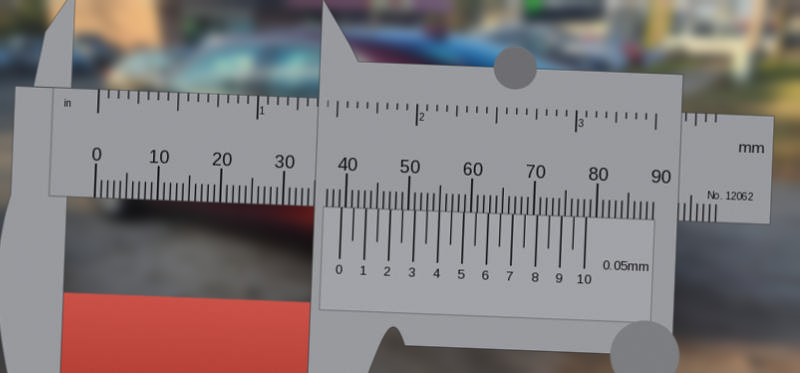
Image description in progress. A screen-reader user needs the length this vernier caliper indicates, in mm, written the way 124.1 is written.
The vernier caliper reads 39.4
